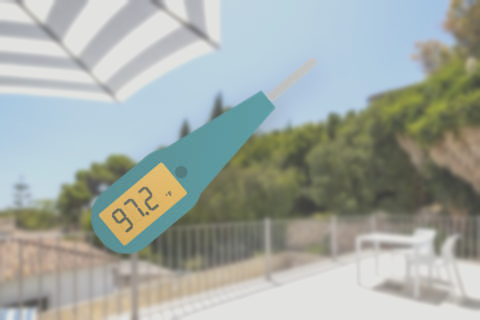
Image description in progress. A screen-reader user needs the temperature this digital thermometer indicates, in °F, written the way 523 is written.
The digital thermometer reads 97.2
